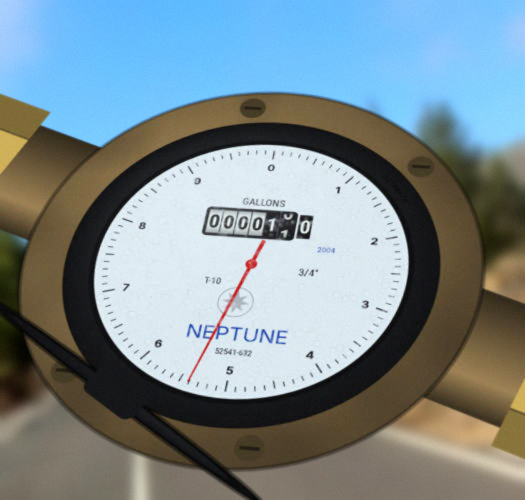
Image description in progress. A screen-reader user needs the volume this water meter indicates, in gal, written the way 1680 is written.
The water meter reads 105.4
